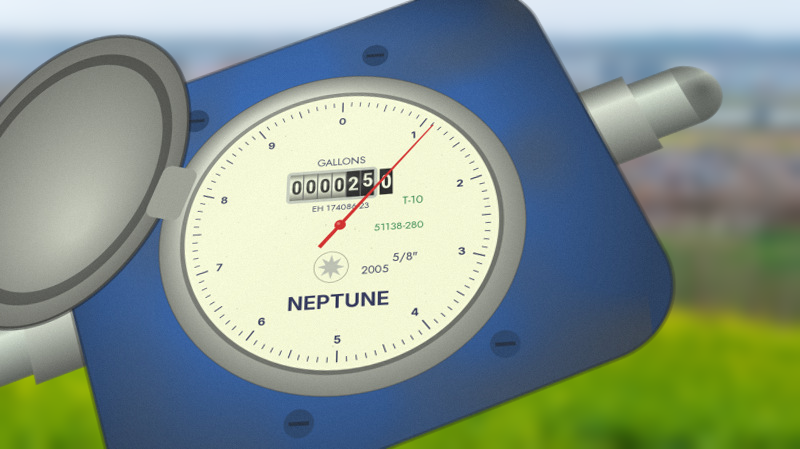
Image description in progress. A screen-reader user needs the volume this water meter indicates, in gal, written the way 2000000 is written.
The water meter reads 251.1
